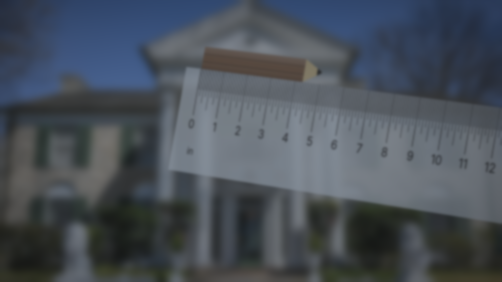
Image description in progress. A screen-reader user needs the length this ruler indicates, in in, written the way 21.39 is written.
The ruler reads 5
